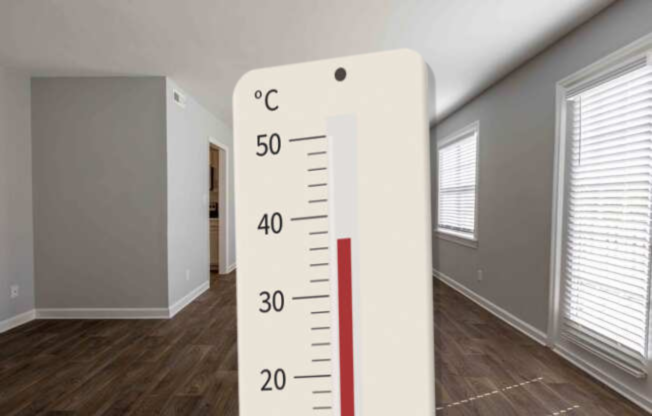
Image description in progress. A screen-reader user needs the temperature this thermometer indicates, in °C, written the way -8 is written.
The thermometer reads 37
